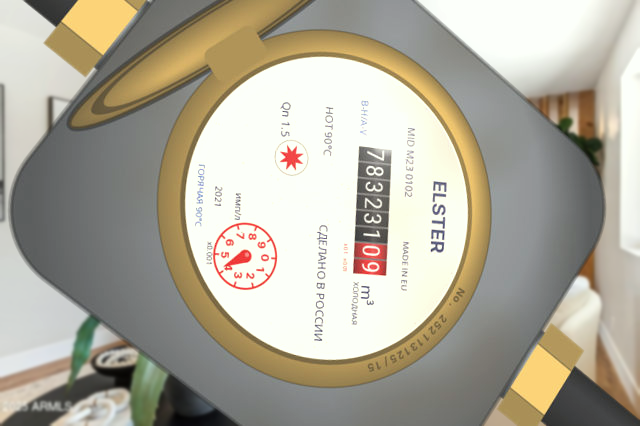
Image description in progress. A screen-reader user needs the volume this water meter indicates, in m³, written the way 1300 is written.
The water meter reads 783231.094
